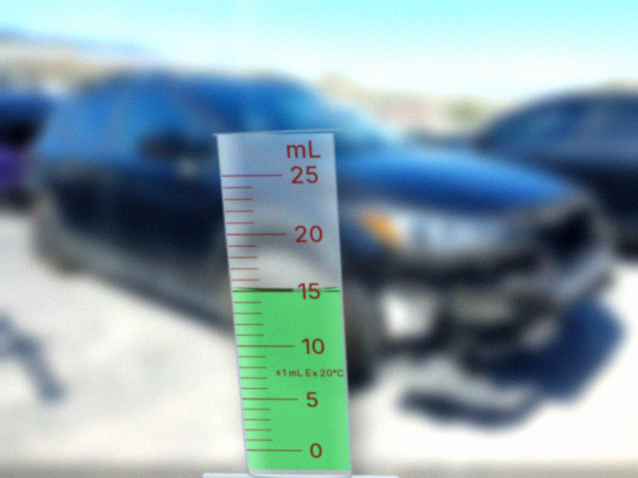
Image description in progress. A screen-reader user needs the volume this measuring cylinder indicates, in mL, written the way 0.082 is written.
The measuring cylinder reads 15
